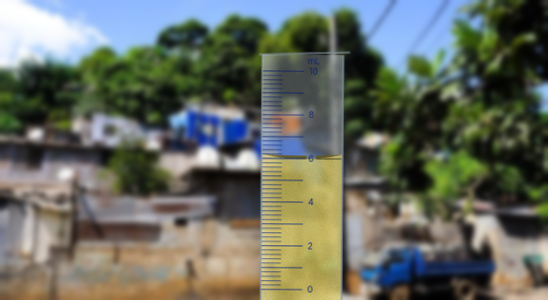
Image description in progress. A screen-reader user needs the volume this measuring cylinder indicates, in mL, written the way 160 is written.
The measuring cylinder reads 6
